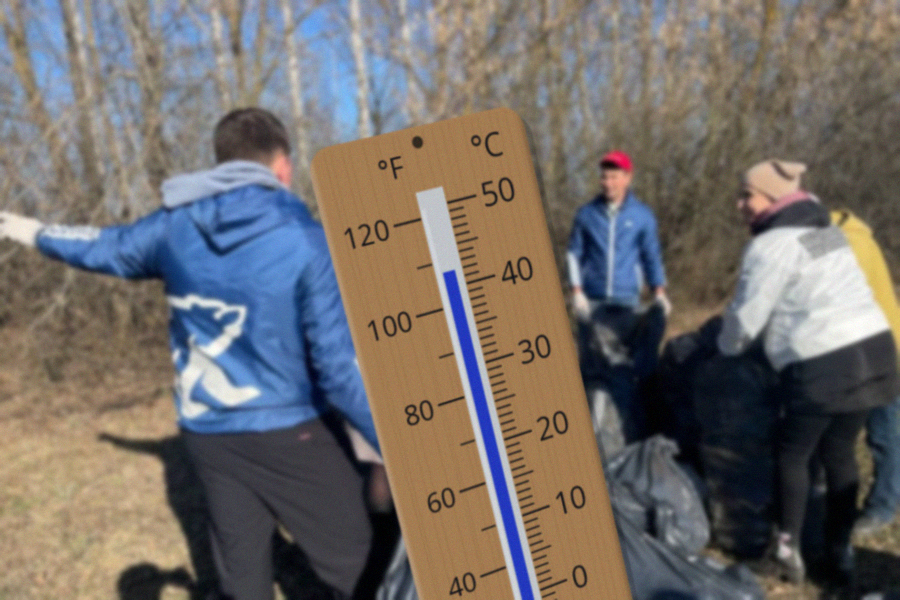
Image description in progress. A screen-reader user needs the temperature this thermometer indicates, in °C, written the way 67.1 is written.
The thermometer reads 42
